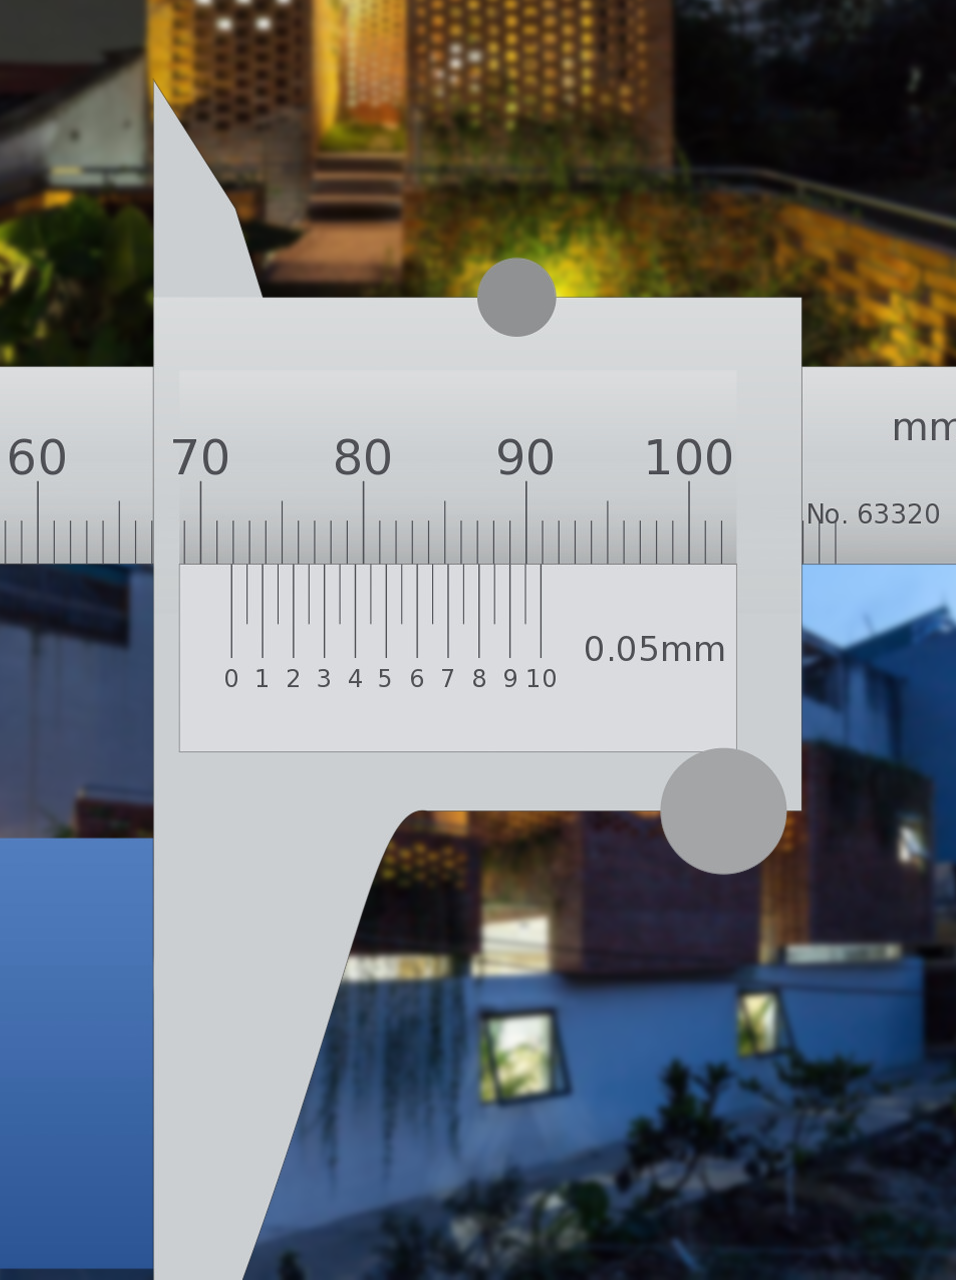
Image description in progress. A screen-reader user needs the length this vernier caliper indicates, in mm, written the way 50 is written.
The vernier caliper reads 71.9
